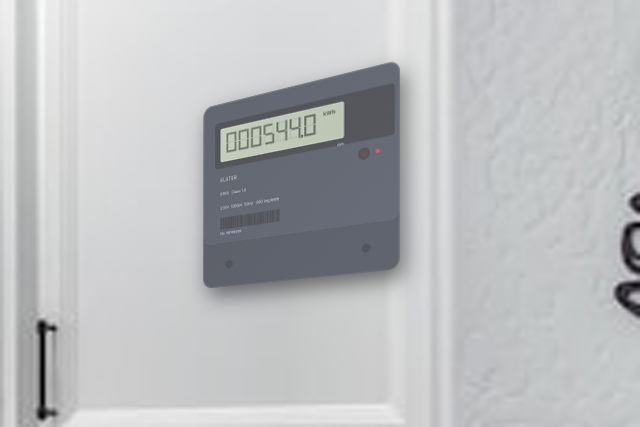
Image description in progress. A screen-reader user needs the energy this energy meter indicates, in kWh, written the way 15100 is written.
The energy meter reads 544.0
